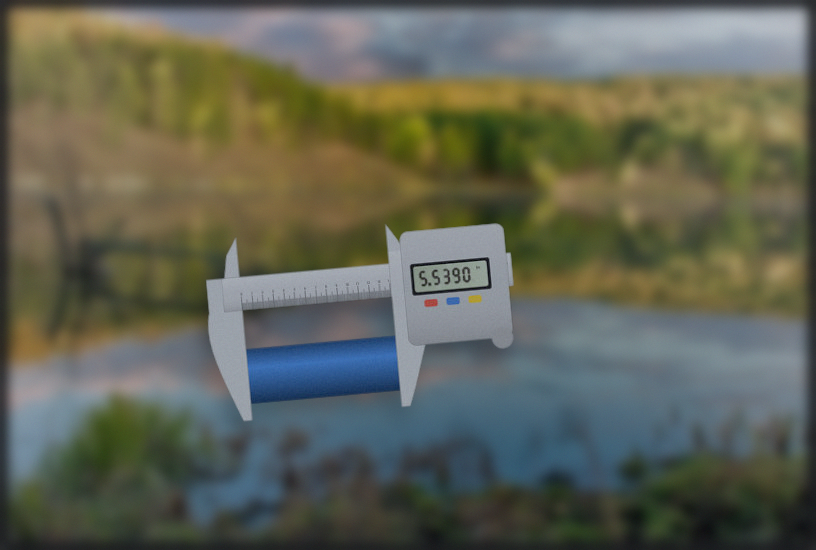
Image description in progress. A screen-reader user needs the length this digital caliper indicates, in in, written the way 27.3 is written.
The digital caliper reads 5.5390
